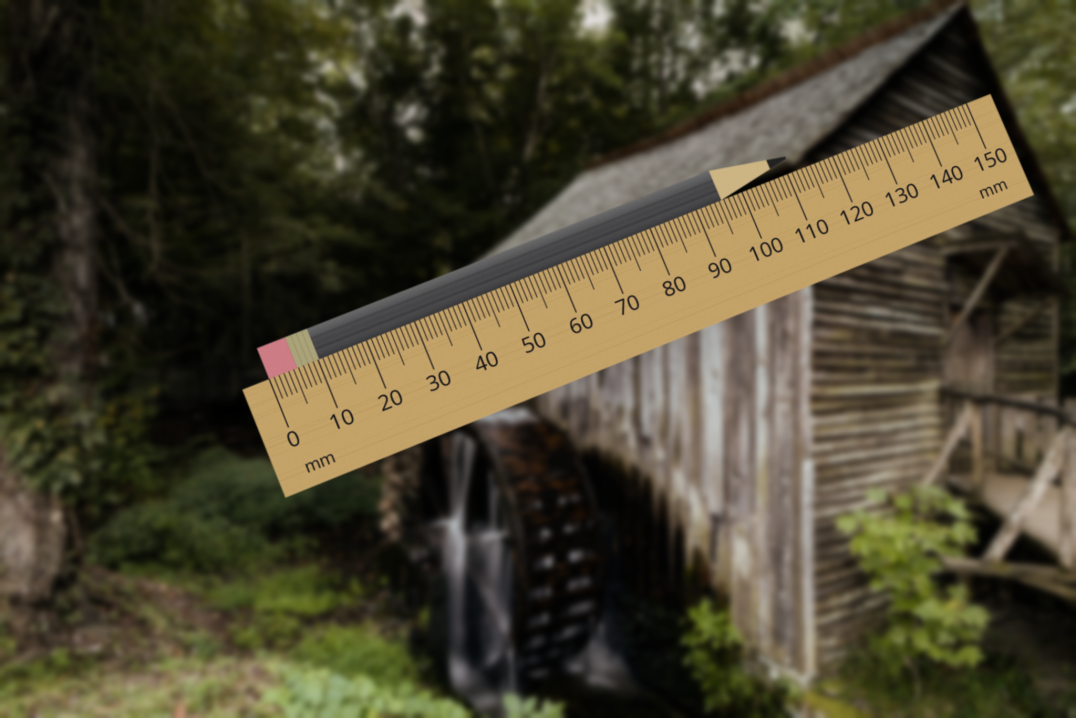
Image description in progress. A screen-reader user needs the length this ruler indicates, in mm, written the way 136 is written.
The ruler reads 111
